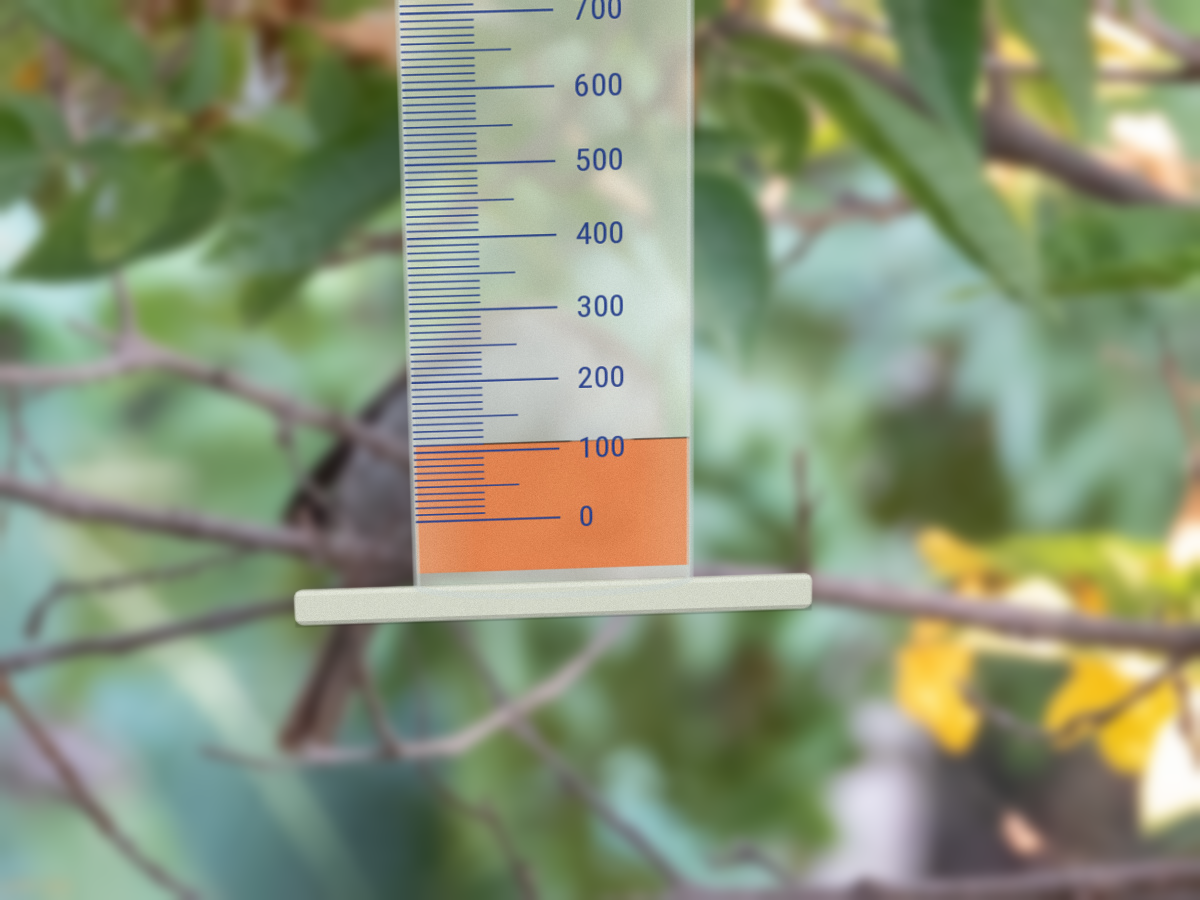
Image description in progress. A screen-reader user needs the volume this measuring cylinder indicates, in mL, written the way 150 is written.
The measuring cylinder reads 110
